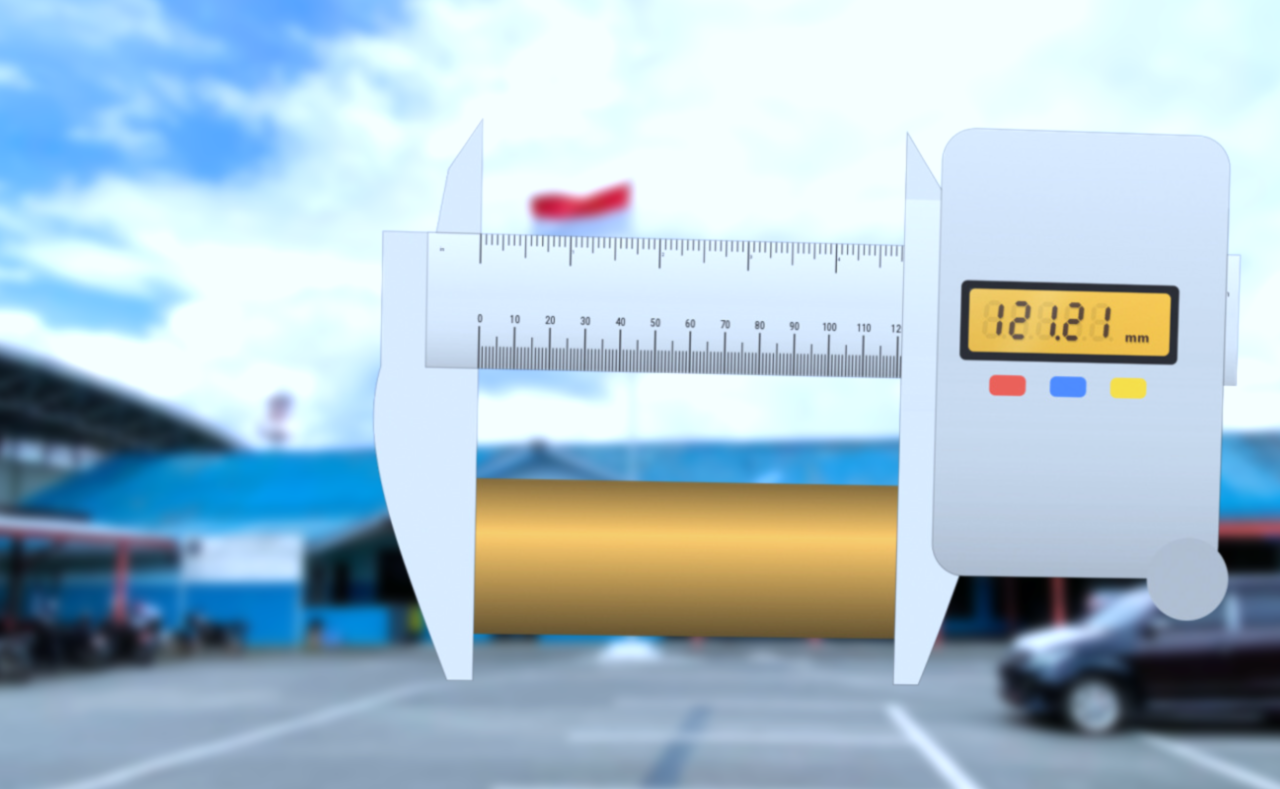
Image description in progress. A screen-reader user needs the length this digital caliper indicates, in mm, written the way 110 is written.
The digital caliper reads 121.21
